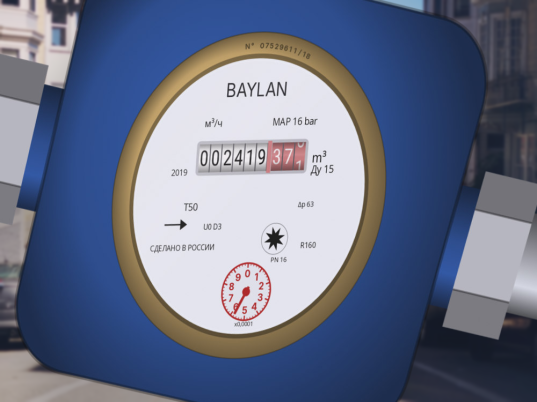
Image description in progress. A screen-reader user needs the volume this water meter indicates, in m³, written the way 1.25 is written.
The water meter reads 2419.3705
